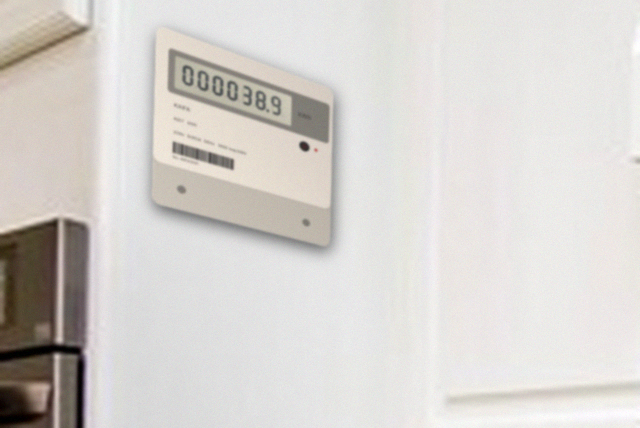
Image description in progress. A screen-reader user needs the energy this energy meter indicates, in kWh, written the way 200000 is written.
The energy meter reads 38.9
